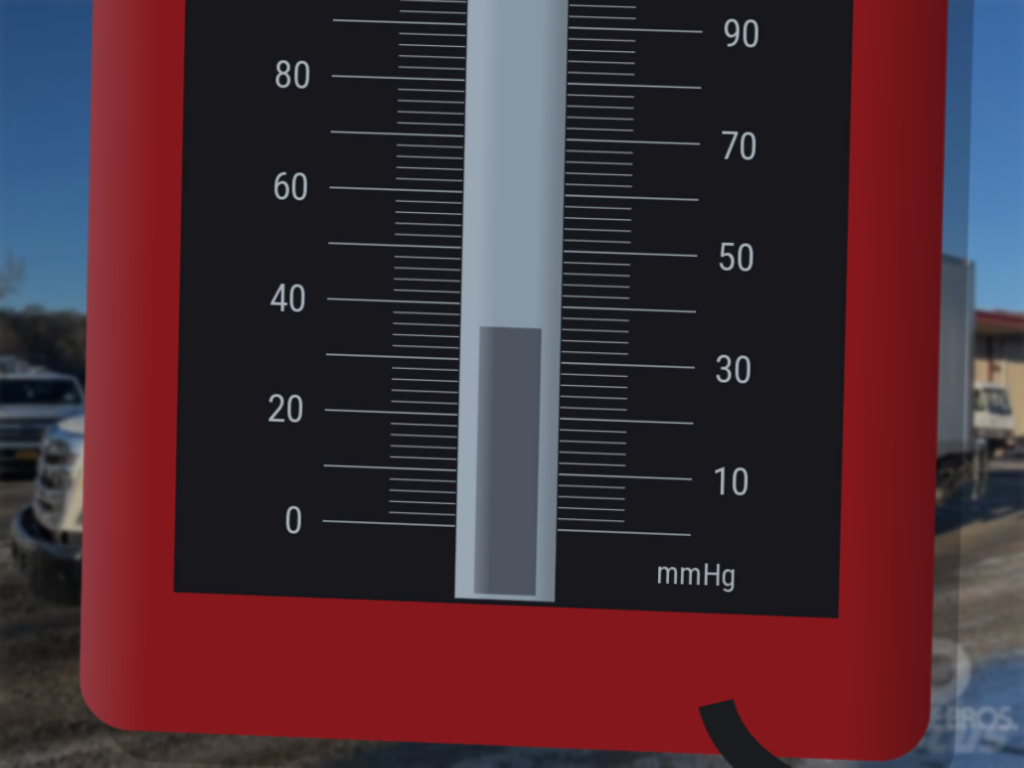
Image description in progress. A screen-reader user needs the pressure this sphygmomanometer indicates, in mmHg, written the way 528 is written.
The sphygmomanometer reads 36
